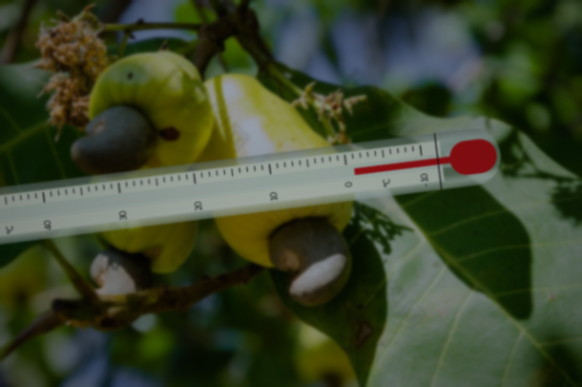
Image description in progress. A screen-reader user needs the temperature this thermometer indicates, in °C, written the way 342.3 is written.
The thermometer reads -1
